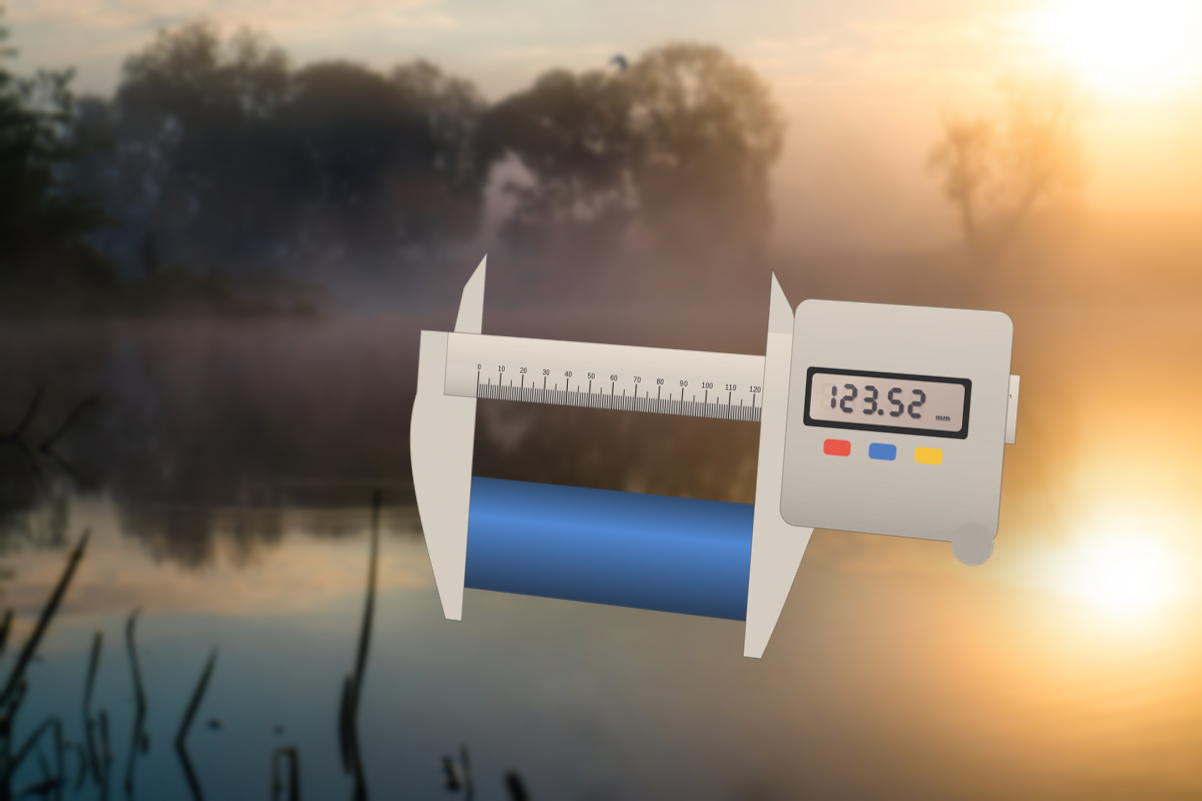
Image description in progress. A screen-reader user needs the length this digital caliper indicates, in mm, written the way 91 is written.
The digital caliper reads 123.52
